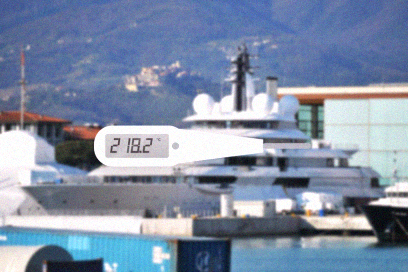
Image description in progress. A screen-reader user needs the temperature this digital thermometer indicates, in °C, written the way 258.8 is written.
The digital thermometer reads 218.2
